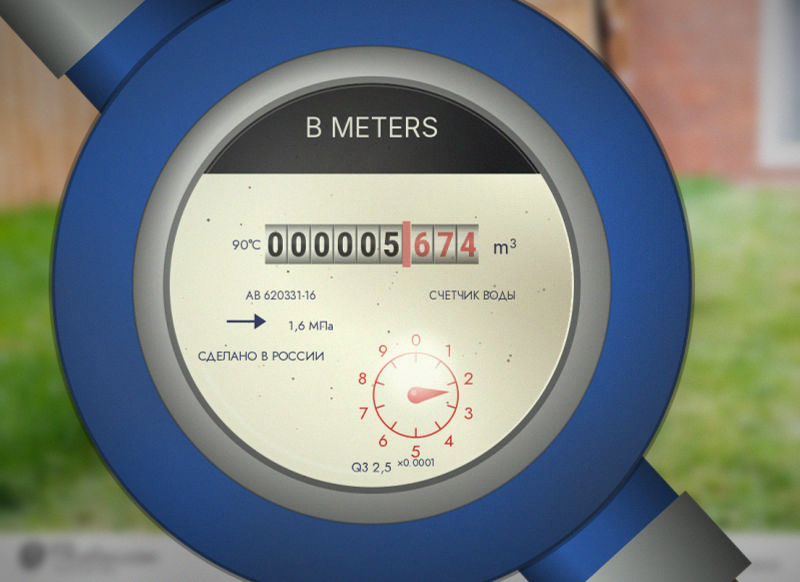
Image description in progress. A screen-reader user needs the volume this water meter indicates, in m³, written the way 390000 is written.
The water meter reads 5.6742
